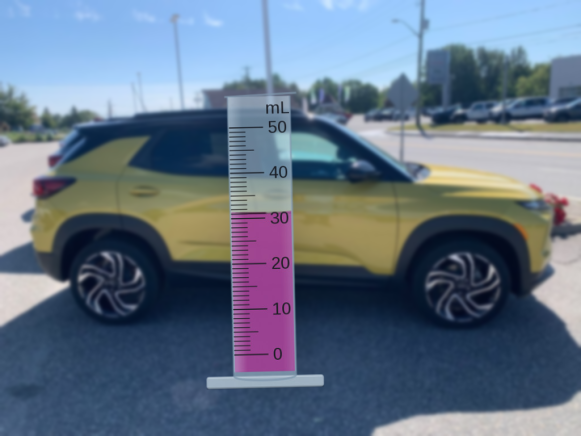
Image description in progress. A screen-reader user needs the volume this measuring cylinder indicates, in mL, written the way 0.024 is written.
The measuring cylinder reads 31
